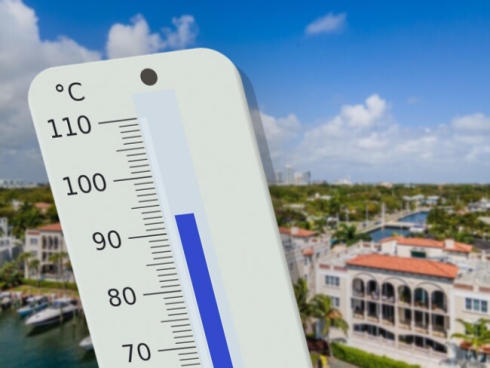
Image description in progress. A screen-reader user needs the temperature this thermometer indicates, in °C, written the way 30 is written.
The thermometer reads 93
